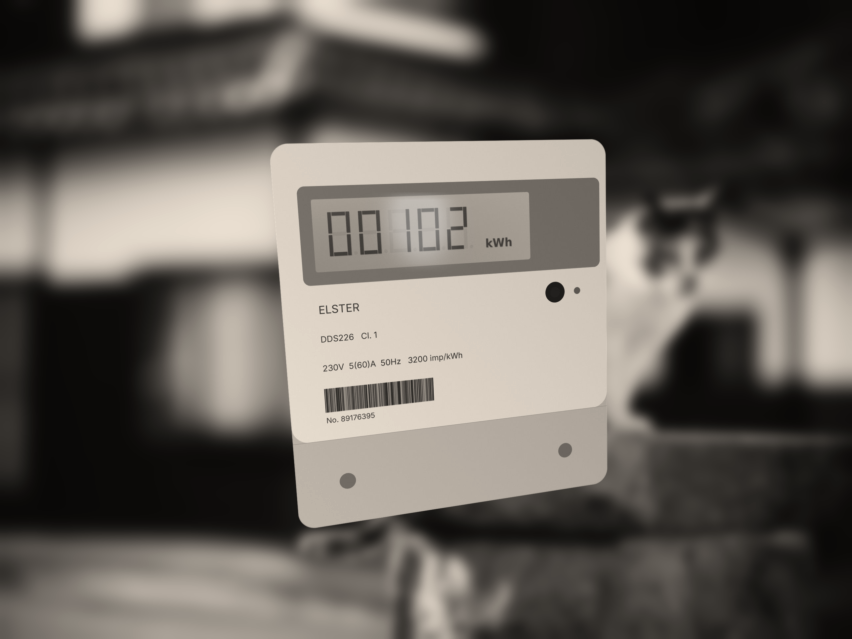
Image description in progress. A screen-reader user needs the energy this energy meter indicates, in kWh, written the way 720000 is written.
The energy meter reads 102
